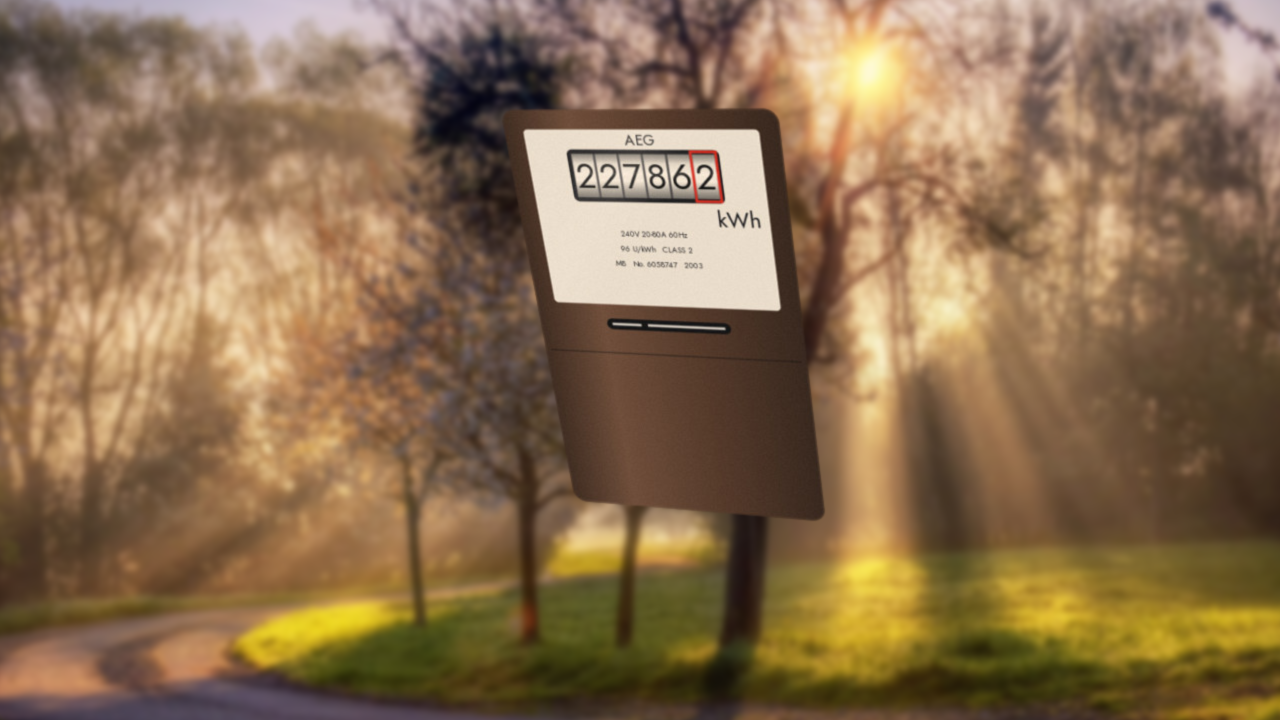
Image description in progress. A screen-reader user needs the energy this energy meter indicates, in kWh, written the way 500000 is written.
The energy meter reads 22786.2
